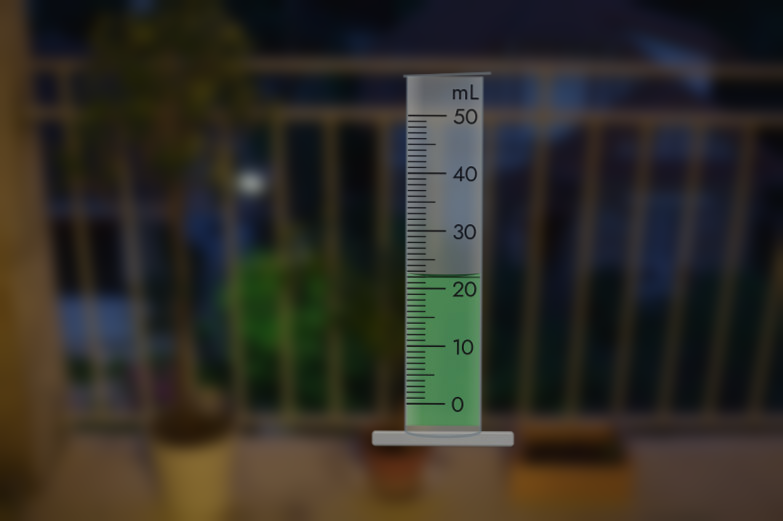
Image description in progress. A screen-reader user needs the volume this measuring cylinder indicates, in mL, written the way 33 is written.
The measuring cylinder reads 22
